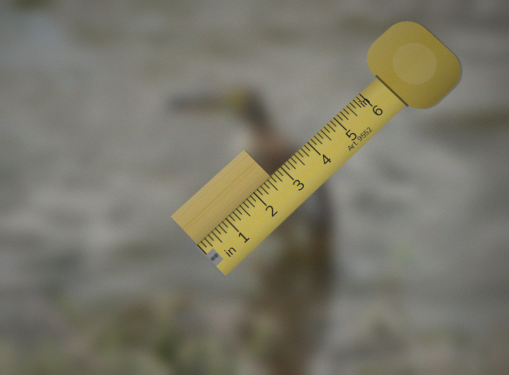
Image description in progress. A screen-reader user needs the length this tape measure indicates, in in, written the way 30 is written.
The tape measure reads 2.625
